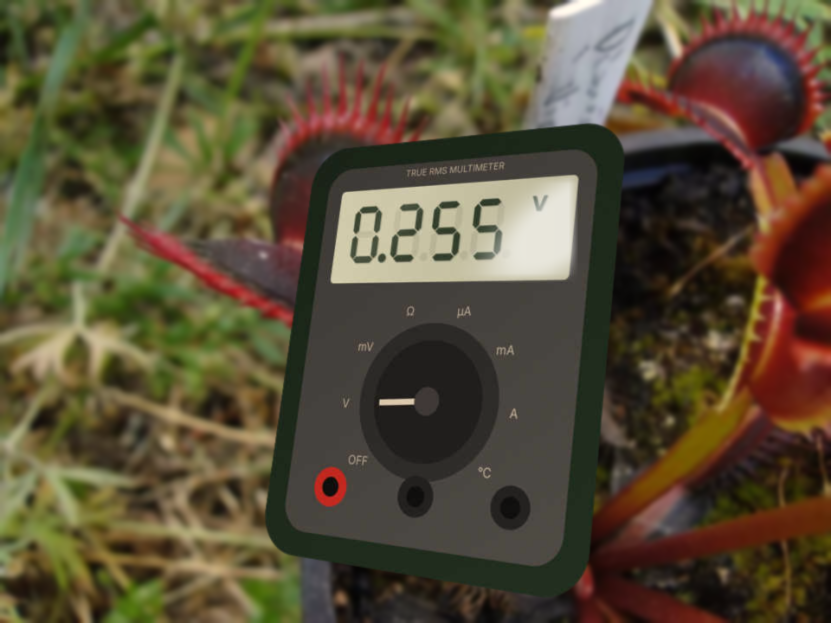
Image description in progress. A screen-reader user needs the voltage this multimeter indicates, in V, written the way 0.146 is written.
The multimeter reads 0.255
